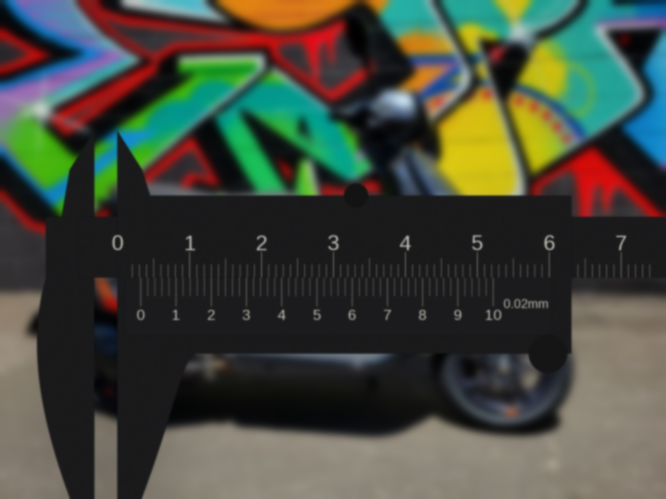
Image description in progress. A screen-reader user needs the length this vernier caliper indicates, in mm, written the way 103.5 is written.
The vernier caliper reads 3.2
